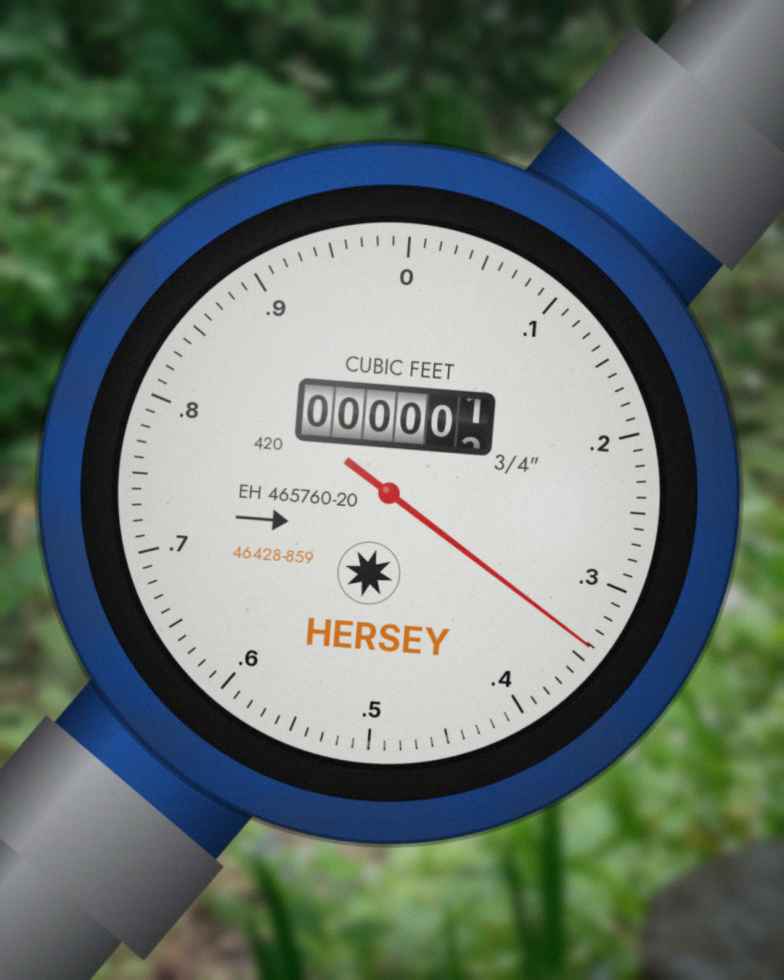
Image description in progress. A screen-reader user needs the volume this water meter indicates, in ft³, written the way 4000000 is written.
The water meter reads 1.34
